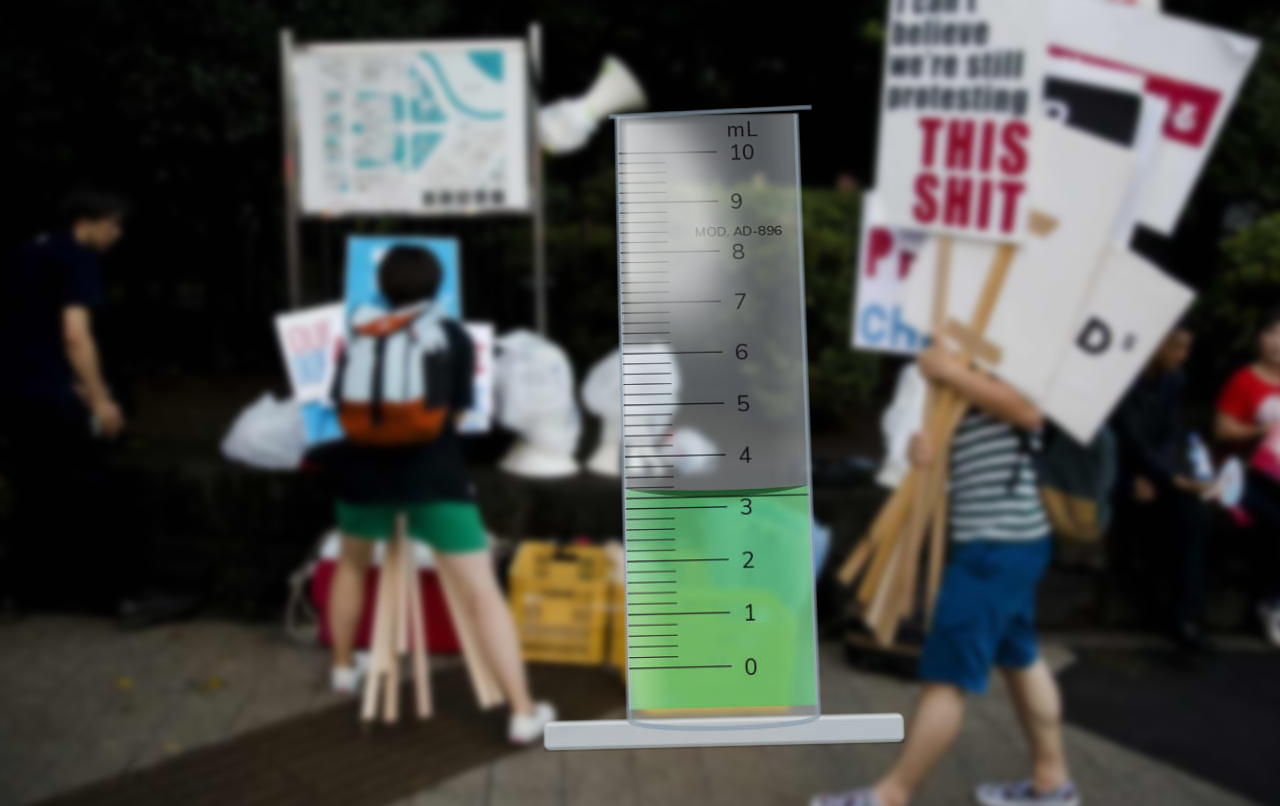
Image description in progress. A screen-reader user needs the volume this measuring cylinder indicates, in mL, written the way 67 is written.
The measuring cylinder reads 3.2
